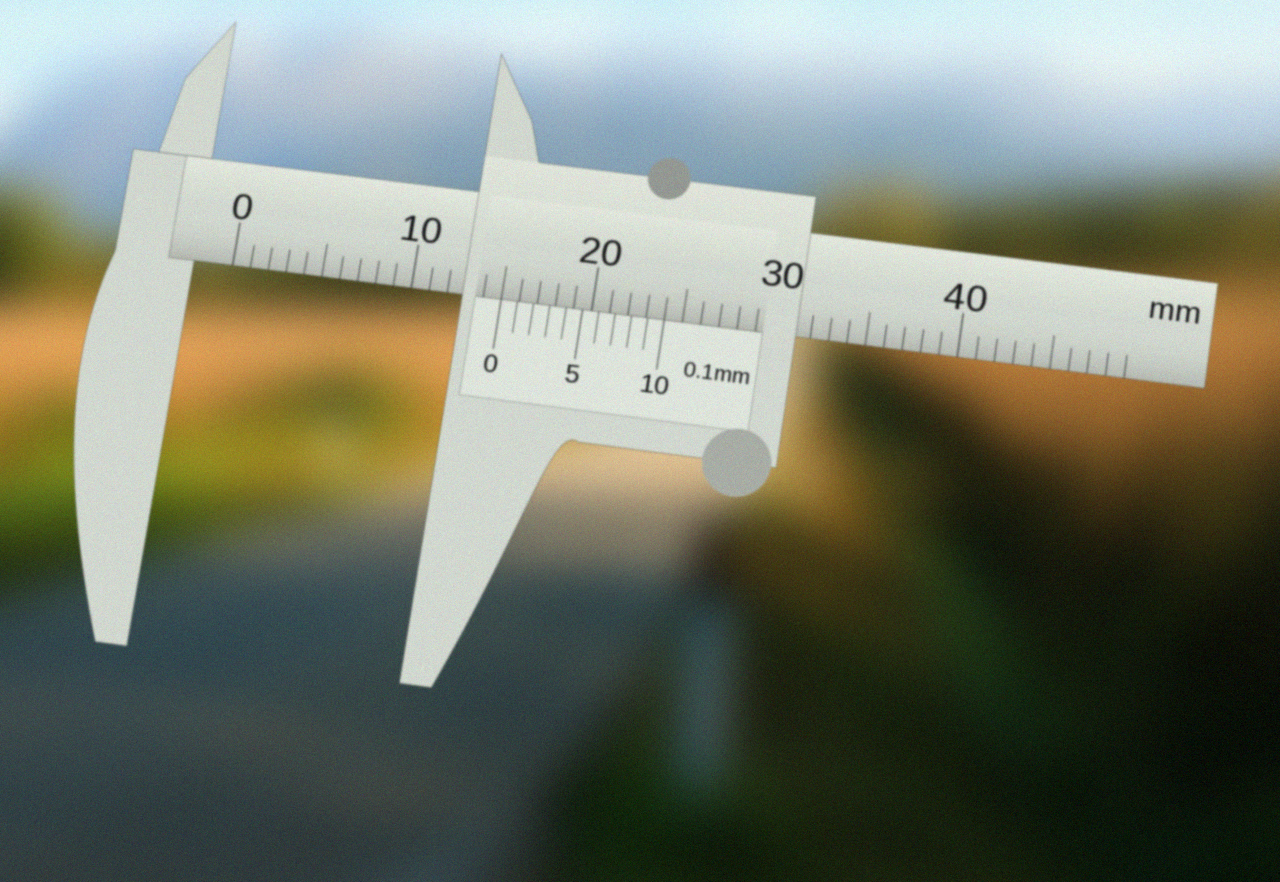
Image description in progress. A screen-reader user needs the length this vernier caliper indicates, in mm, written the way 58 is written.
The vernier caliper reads 15.0
